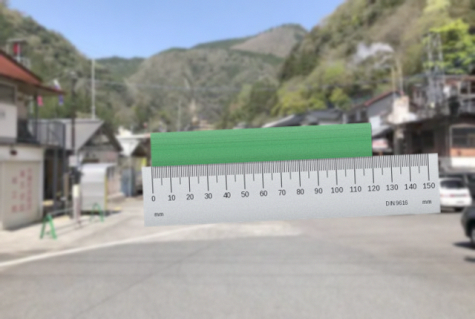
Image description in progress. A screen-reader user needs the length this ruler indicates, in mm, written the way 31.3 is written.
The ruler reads 120
